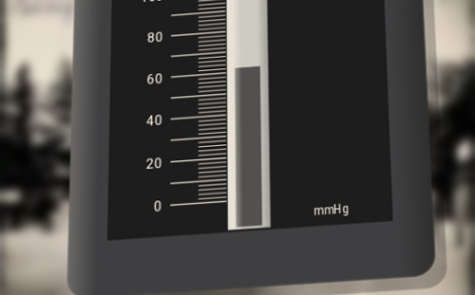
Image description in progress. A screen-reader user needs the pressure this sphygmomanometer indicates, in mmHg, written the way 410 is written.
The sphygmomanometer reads 62
